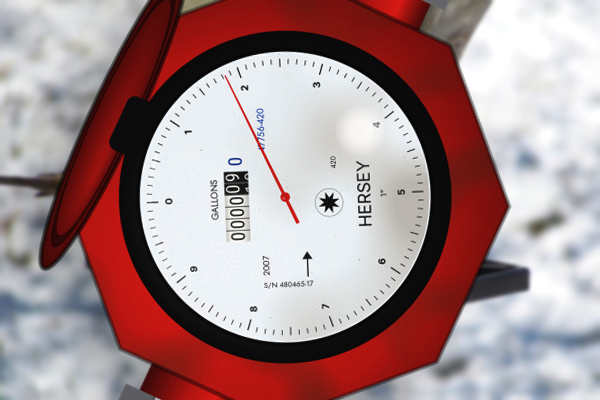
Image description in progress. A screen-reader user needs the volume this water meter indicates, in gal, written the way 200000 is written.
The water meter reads 91.8
